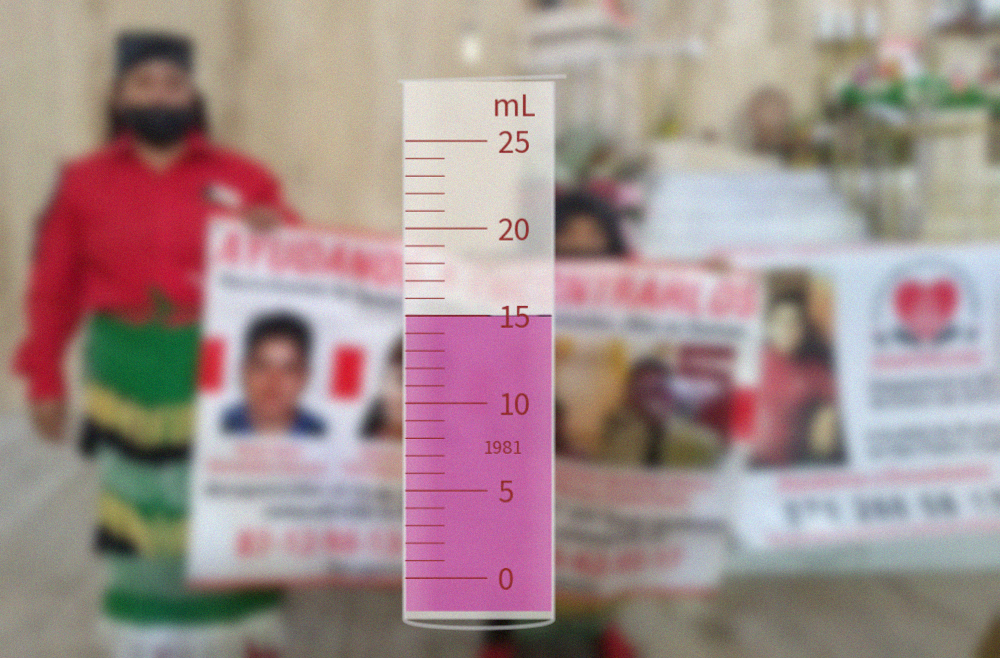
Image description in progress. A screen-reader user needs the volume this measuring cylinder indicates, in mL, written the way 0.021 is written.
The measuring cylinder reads 15
